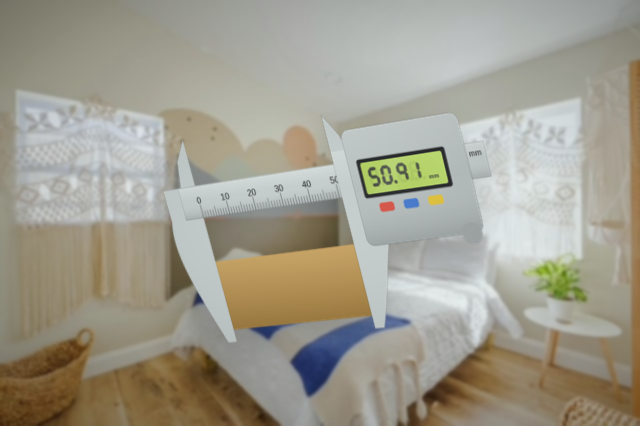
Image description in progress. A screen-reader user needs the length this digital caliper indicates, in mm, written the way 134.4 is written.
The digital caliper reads 50.91
